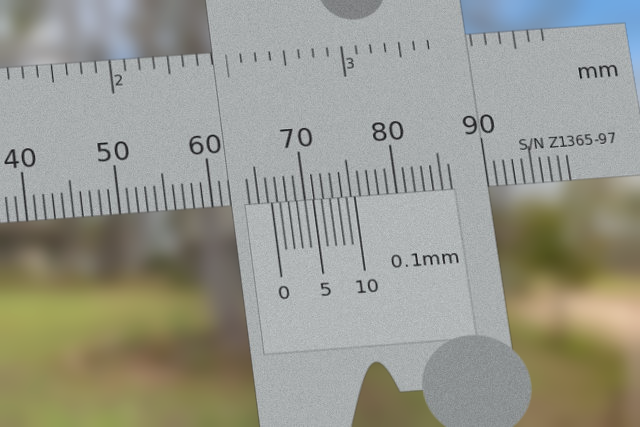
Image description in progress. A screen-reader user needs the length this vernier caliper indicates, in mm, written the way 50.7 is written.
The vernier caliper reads 66.4
